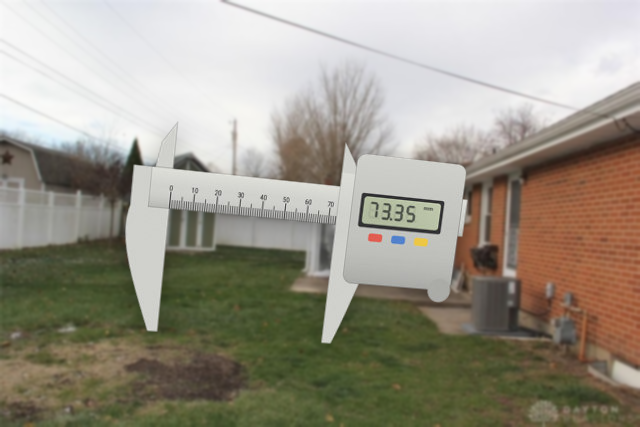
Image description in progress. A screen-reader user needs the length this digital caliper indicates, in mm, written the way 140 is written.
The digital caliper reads 73.35
